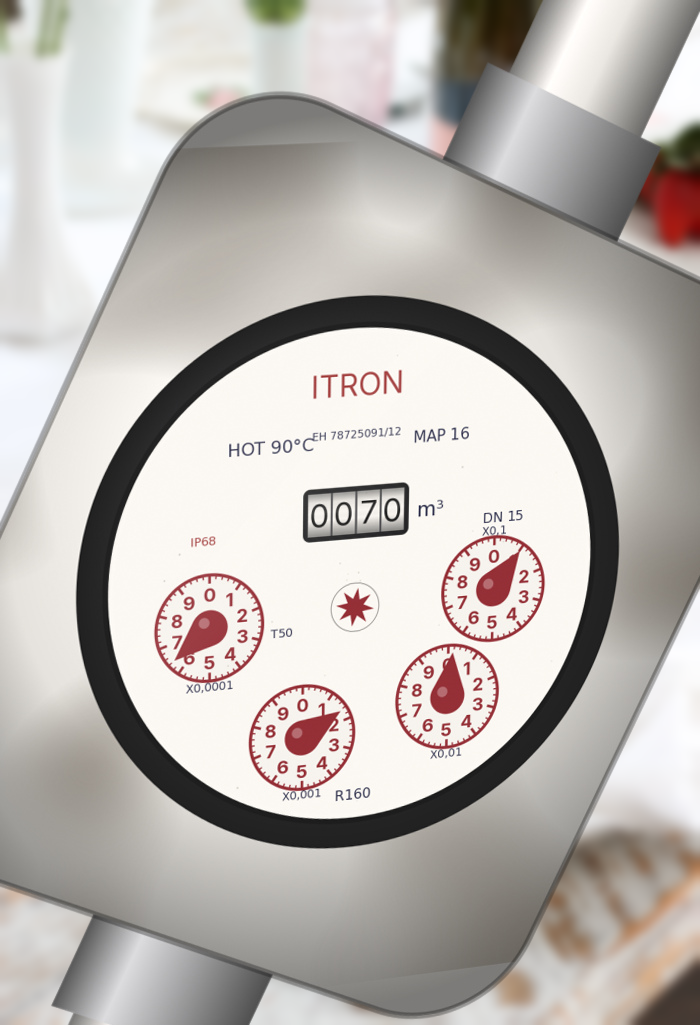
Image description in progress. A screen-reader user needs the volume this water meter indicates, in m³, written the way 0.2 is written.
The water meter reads 70.1016
